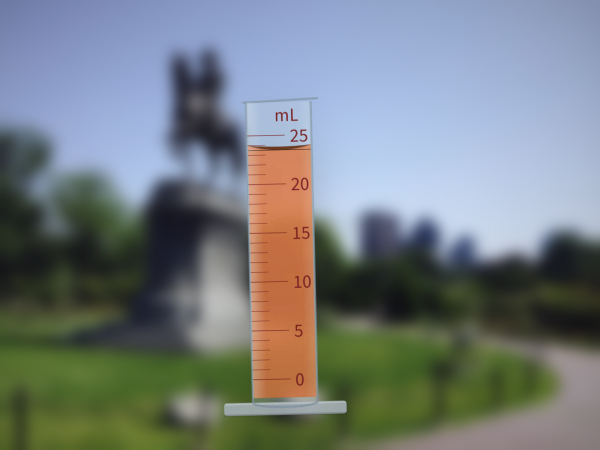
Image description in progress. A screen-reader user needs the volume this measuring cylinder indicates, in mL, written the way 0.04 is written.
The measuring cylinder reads 23.5
